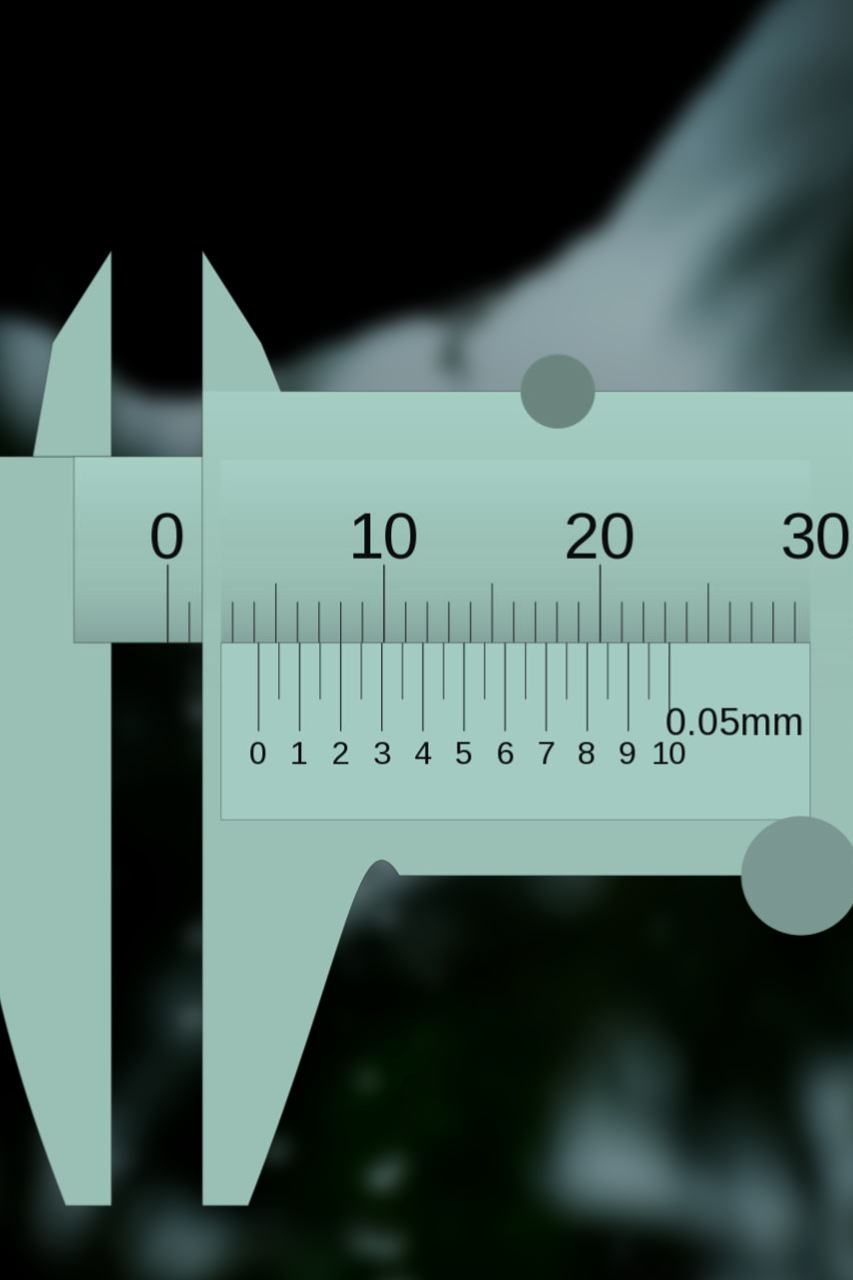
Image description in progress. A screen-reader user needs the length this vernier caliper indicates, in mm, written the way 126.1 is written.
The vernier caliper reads 4.2
